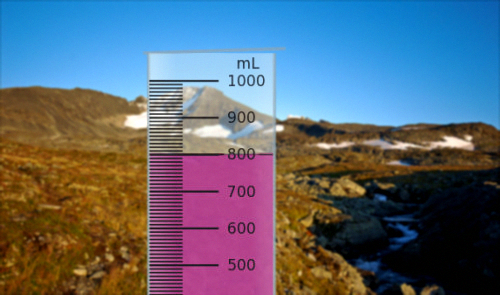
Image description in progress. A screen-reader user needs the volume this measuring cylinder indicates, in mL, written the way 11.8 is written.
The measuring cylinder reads 800
